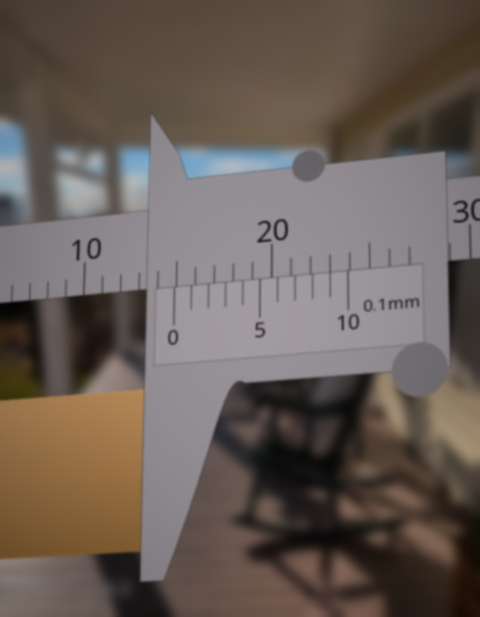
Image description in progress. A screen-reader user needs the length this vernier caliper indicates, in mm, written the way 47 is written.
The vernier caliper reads 14.9
